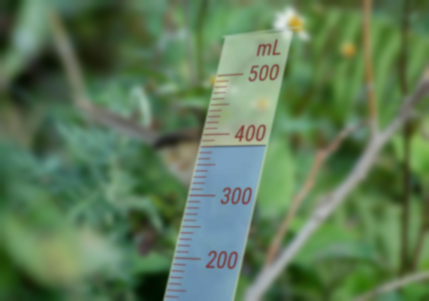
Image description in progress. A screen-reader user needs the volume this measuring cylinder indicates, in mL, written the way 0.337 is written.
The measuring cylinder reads 380
